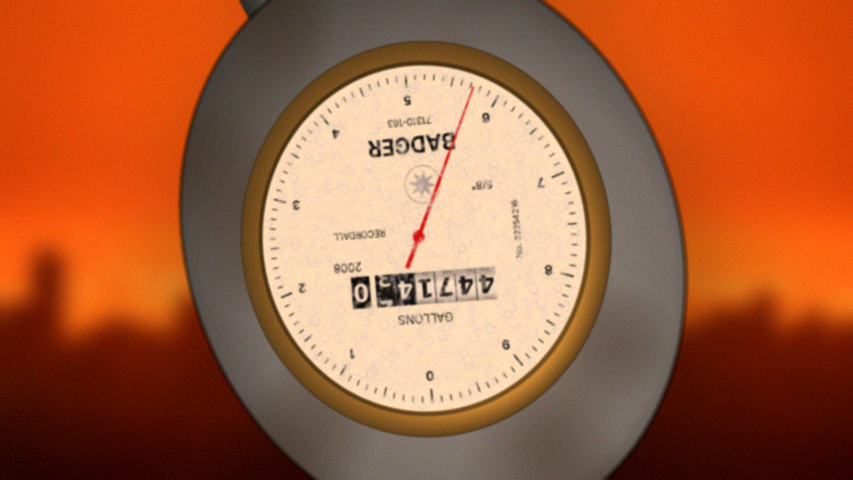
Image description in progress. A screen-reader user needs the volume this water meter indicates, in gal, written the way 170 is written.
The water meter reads 4471425.7
